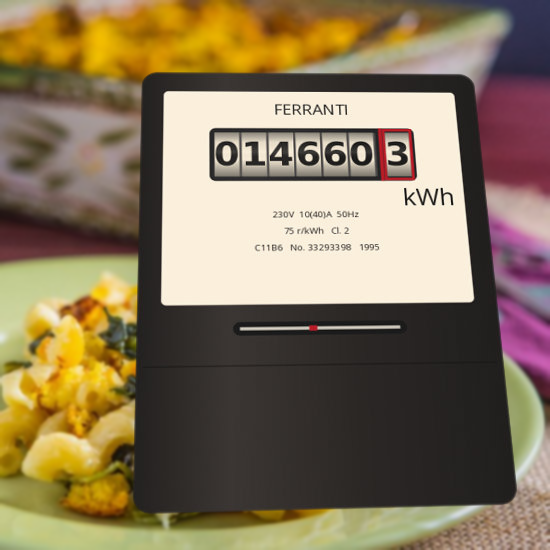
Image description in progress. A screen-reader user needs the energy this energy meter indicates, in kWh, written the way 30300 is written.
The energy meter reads 14660.3
